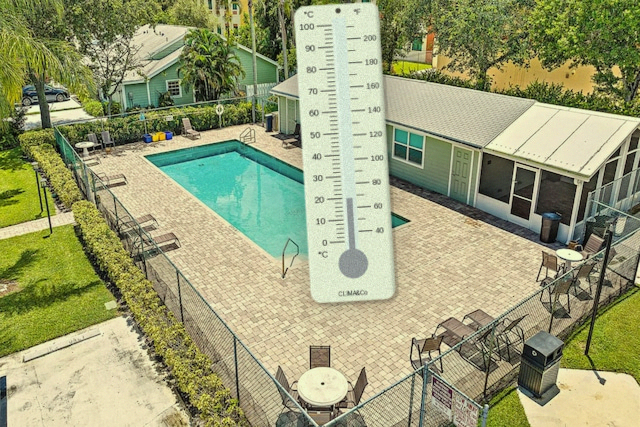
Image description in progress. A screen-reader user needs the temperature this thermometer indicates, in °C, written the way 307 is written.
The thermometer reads 20
